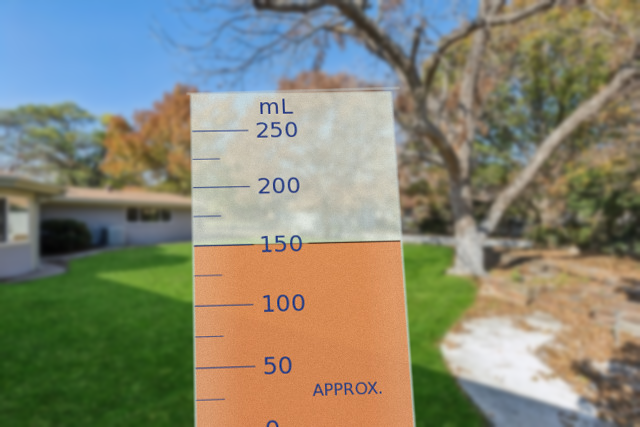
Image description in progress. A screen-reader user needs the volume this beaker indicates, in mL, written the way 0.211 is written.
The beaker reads 150
